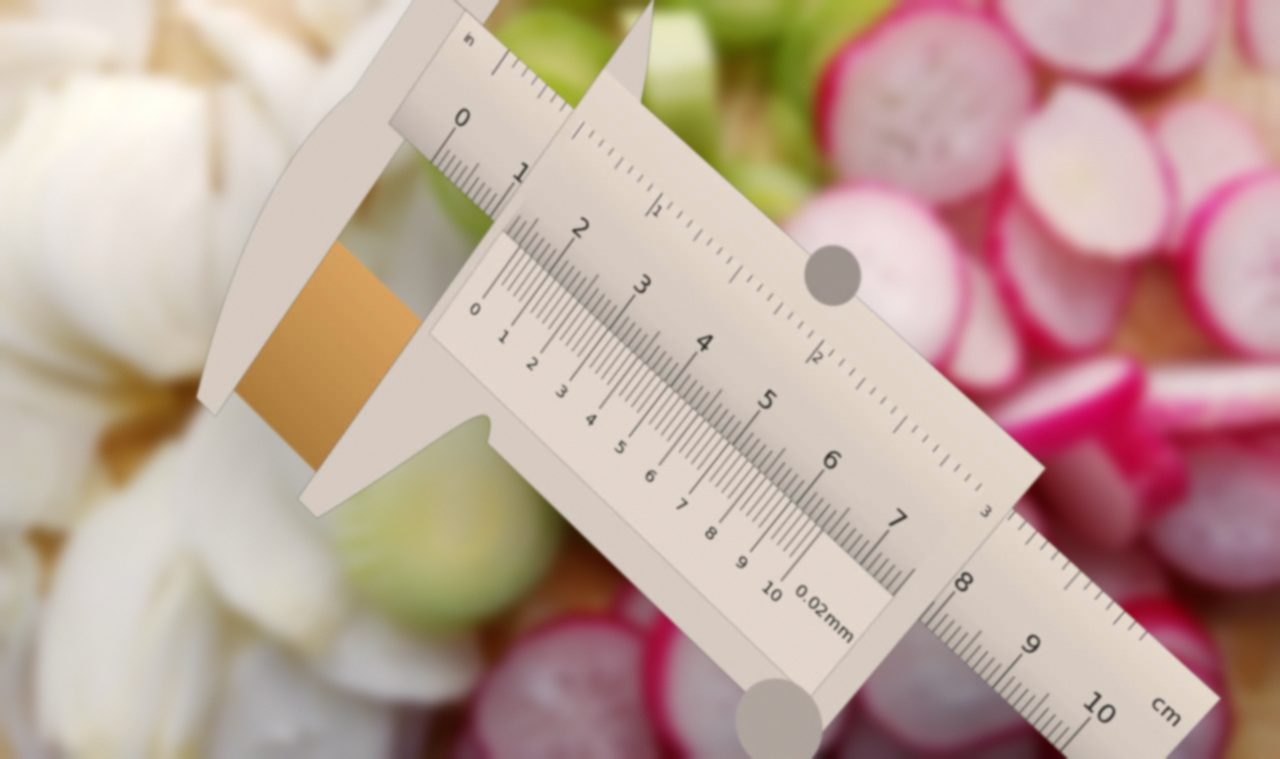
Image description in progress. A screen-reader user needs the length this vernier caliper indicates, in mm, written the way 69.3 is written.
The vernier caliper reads 15.2
